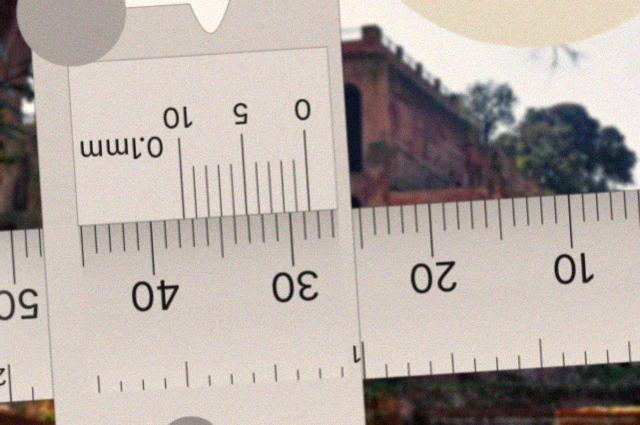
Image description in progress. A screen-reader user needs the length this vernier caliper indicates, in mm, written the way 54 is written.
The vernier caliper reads 28.6
